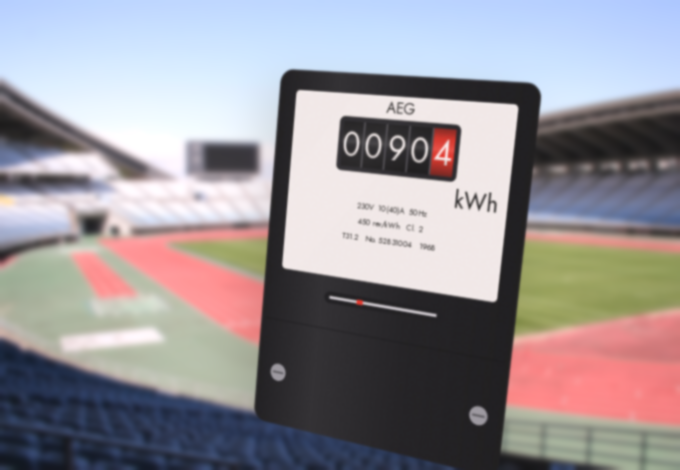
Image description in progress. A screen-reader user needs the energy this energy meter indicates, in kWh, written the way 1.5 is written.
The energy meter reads 90.4
